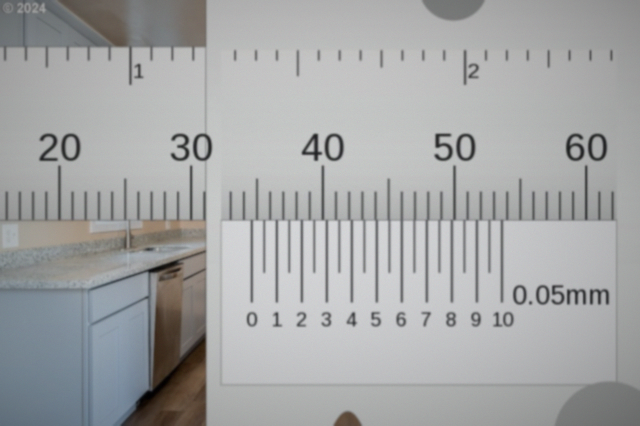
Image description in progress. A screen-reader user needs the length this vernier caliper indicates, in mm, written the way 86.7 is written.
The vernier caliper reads 34.6
